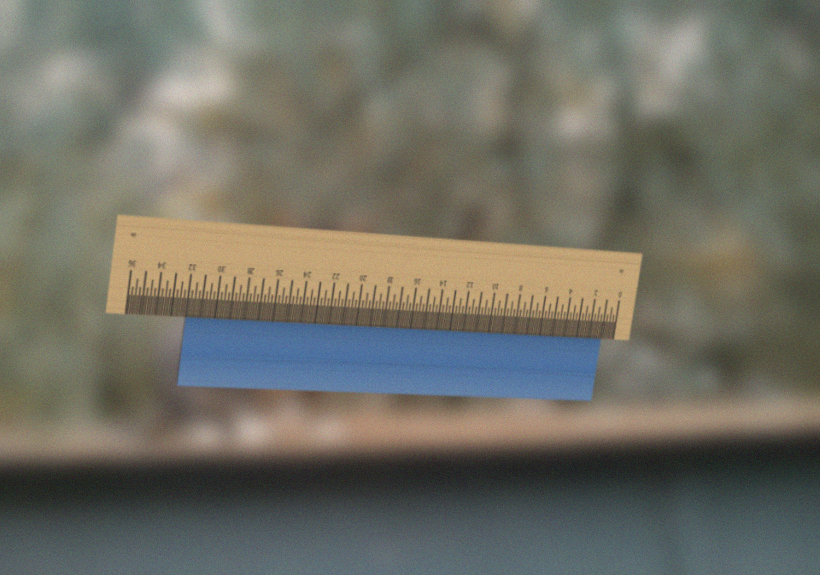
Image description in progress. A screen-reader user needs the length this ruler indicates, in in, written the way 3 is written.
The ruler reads 31
